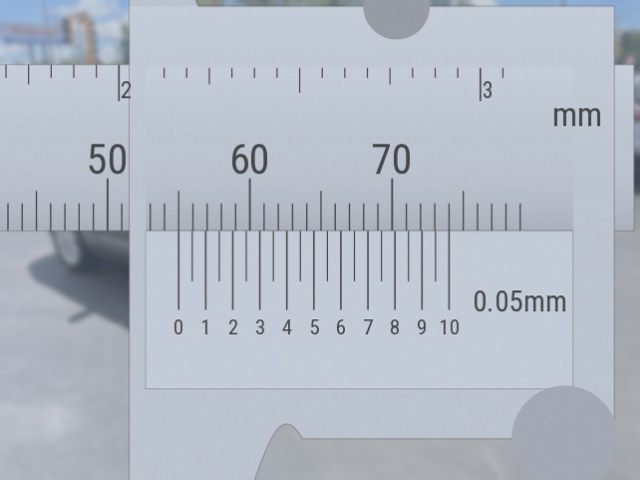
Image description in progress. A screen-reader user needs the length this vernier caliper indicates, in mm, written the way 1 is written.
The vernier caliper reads 55.0
